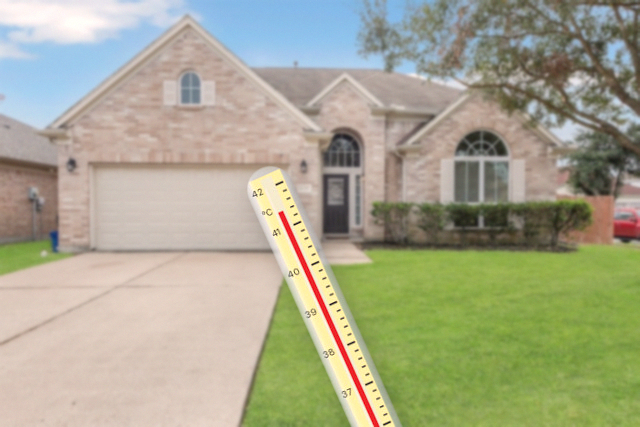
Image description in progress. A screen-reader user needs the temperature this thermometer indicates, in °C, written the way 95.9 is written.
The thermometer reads 41.4
